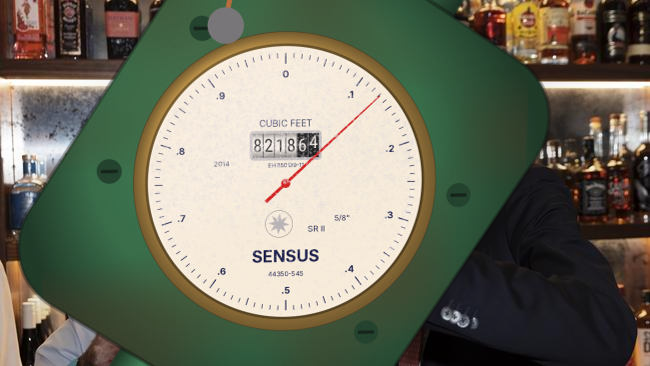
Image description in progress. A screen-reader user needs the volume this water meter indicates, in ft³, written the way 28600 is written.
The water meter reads 821864.13
